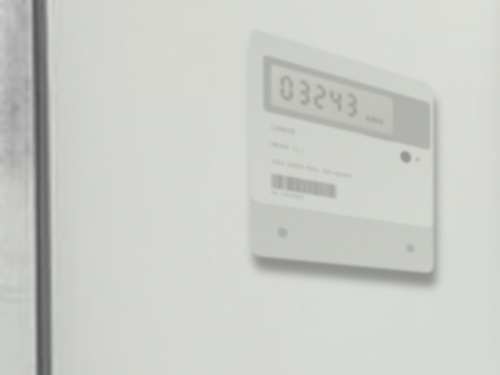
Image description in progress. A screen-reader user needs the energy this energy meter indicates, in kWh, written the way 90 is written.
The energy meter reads 3243
